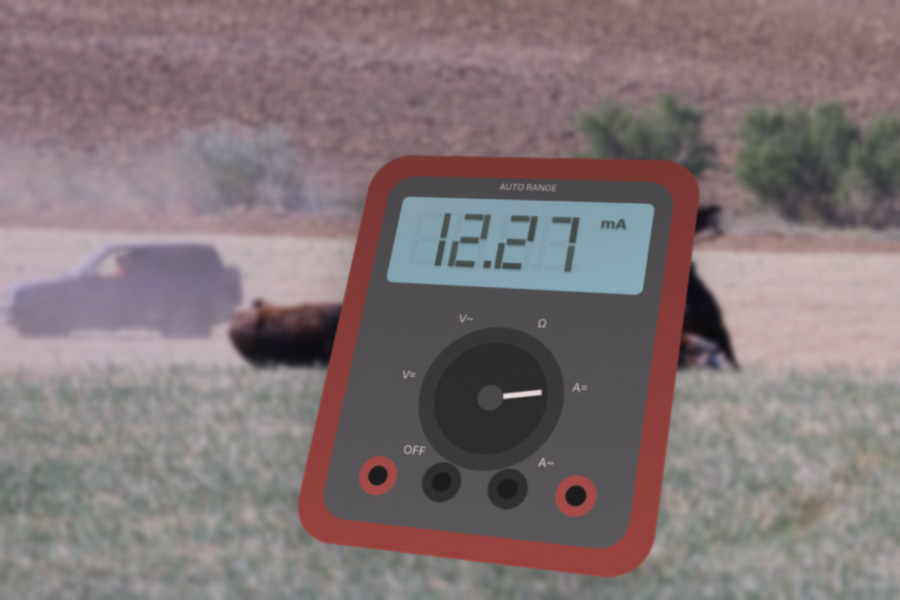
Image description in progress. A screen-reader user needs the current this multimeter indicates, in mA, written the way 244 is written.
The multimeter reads 12.27
